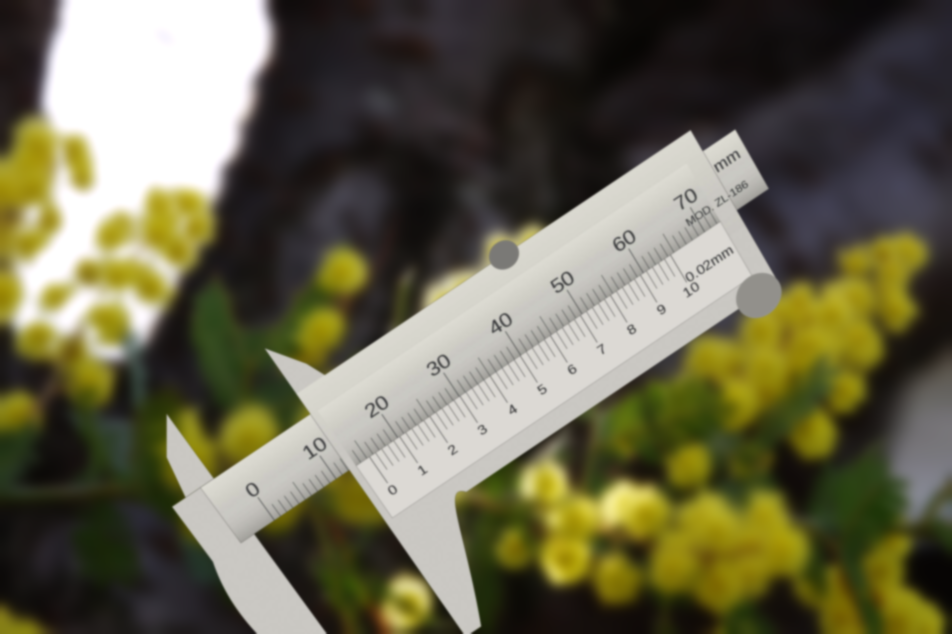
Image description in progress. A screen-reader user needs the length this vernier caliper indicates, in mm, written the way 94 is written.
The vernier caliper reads 15.4
